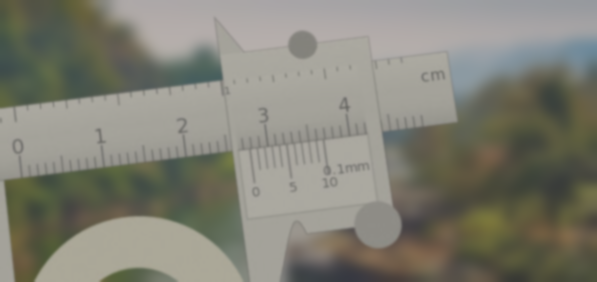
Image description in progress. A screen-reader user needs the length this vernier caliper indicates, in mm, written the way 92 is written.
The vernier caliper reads 27.8
